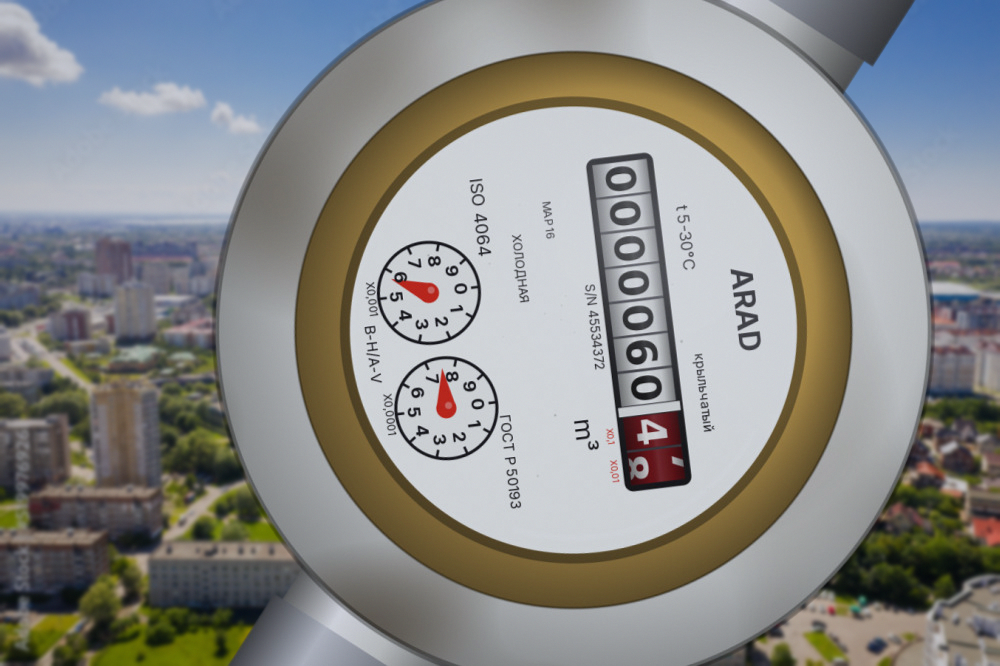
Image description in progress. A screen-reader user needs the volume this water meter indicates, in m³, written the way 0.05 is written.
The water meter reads 60.4757
